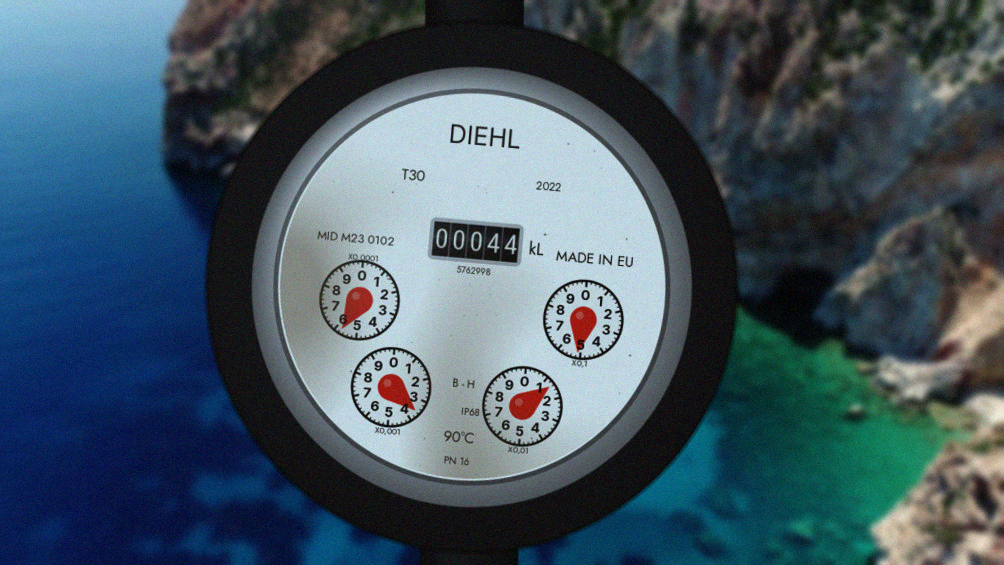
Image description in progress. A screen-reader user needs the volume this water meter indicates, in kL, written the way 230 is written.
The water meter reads 44.5135
